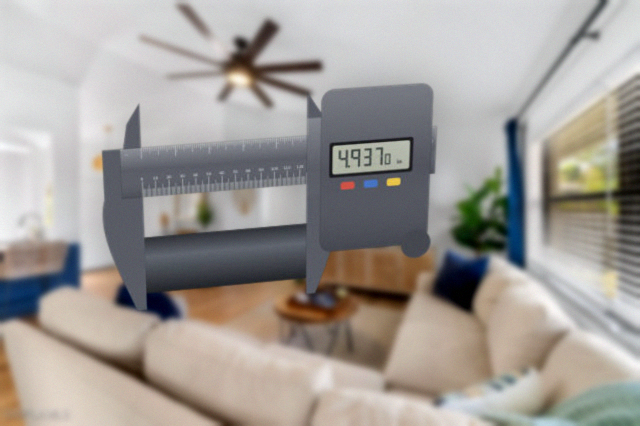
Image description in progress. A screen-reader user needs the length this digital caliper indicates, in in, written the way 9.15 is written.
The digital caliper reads 4.9370
